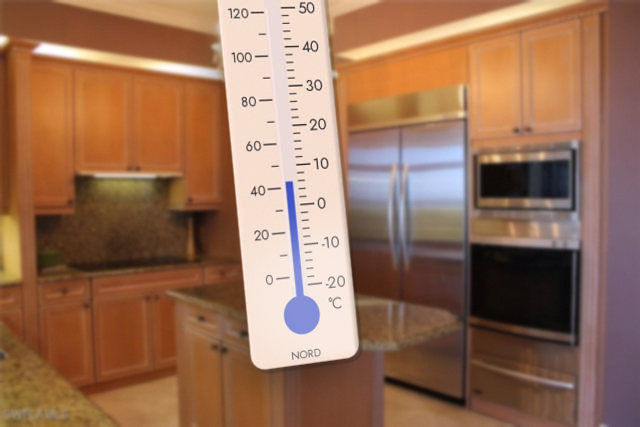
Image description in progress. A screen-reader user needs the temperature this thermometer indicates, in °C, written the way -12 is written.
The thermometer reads 6
